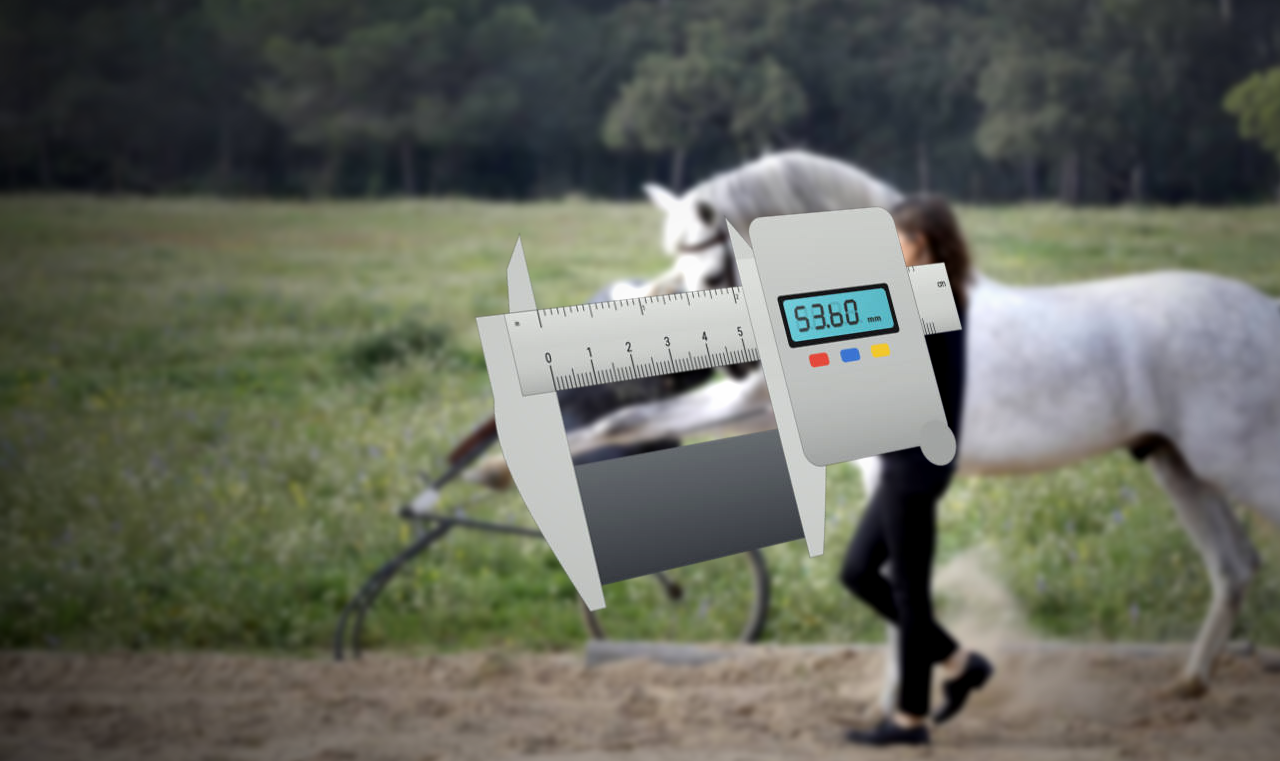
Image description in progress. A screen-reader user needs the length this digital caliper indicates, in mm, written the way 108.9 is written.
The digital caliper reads 53.60
